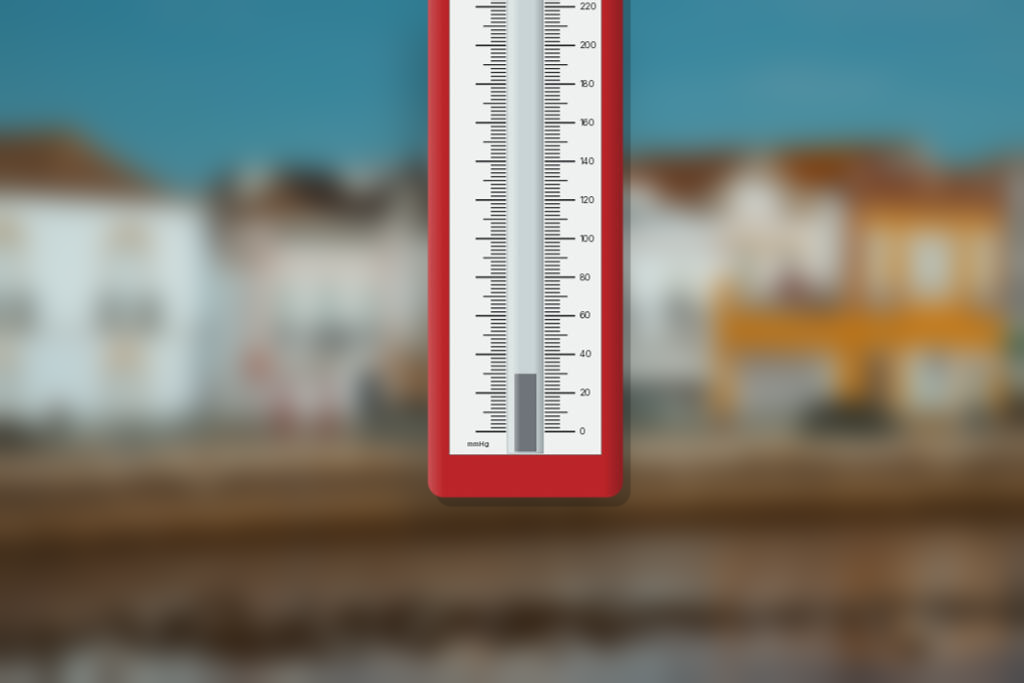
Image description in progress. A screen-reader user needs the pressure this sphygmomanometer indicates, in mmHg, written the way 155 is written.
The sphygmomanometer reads 30
